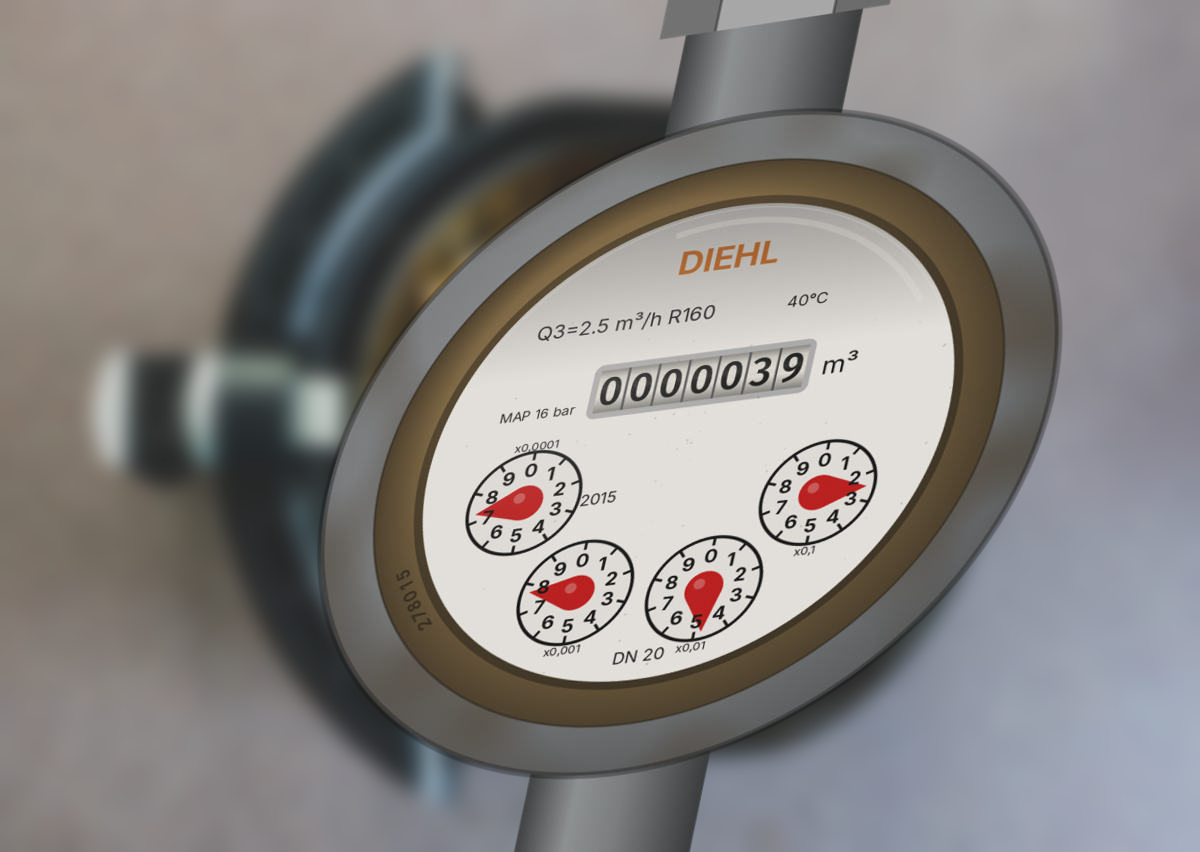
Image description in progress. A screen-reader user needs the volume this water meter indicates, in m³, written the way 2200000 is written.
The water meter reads 39.2477
